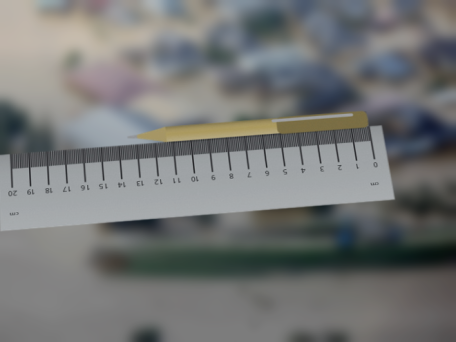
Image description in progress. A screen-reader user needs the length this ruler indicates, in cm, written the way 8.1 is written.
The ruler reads 13.5
